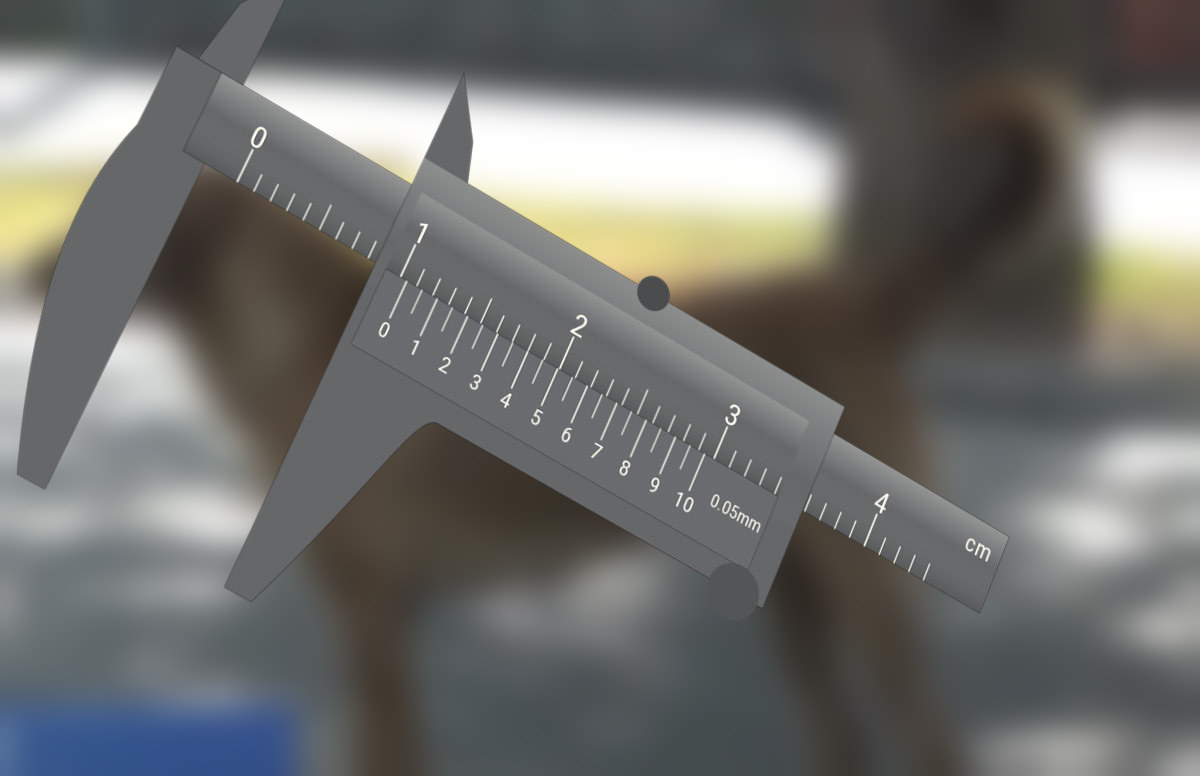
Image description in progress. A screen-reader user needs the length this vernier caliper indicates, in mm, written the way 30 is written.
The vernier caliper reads 10.4
